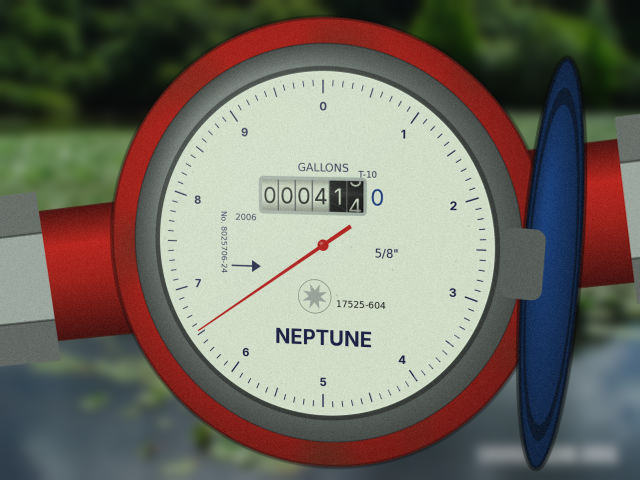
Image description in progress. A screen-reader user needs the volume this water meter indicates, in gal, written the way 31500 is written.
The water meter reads 4136.5
